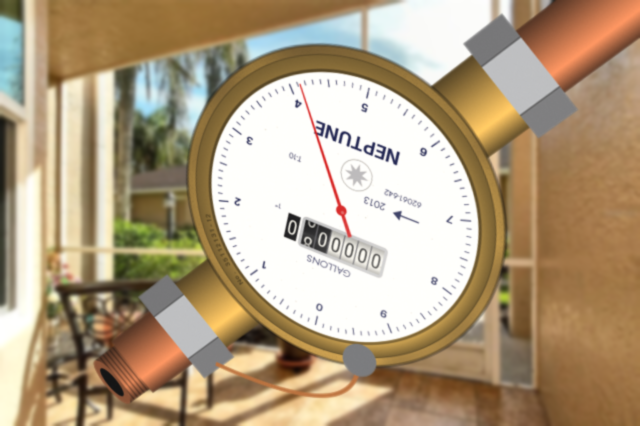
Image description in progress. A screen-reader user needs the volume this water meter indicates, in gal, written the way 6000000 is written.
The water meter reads 84.1
